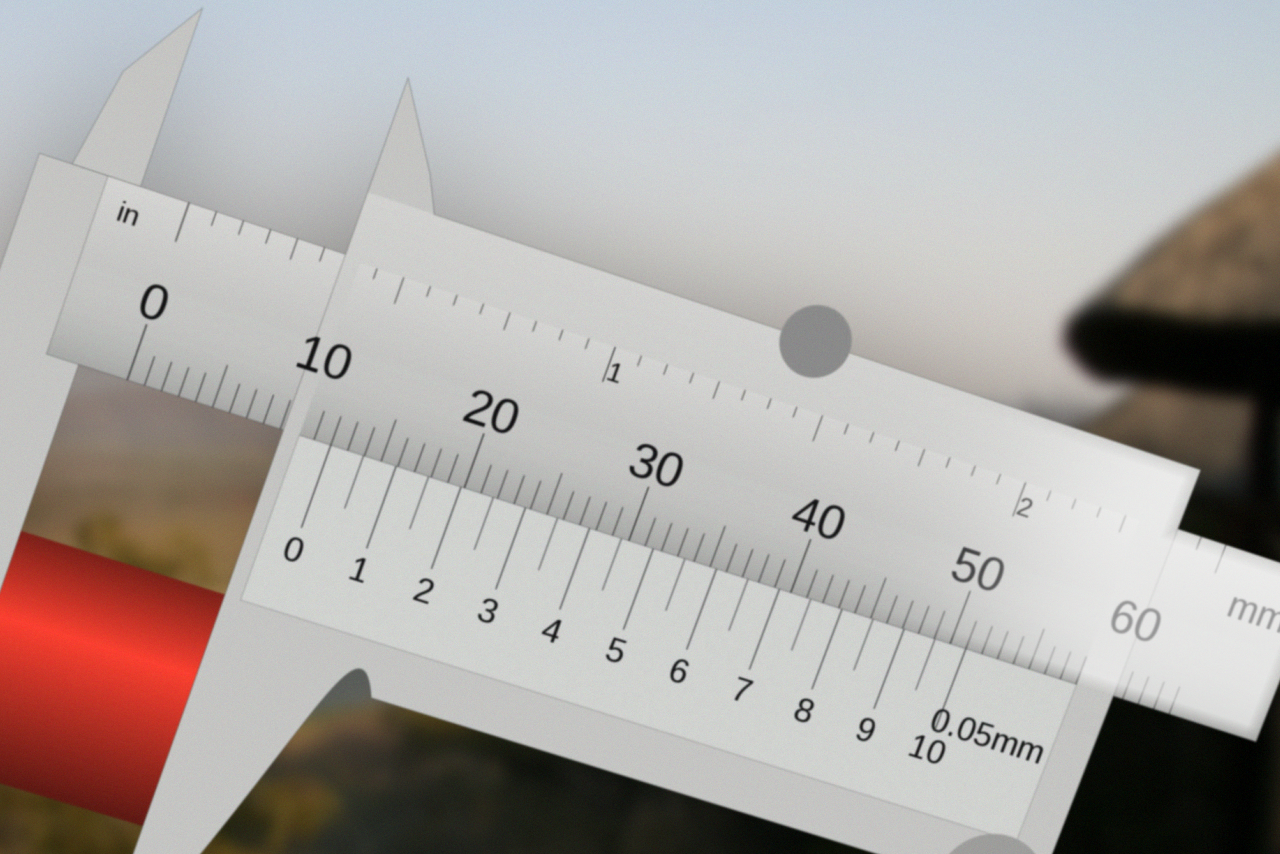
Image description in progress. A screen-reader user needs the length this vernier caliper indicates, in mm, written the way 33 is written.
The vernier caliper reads 12.0
